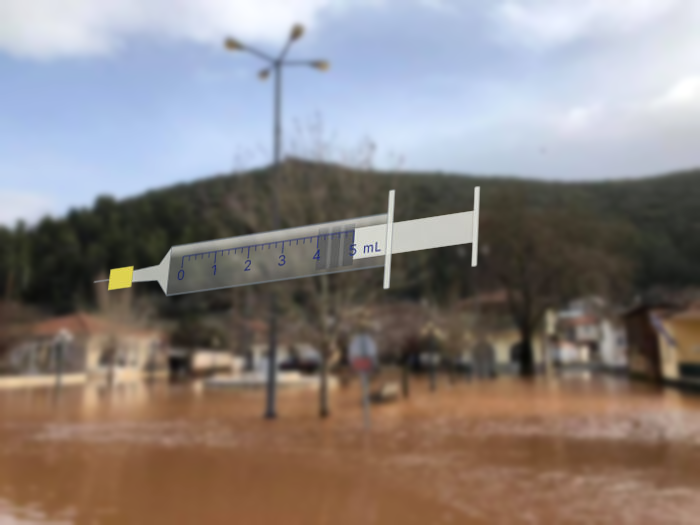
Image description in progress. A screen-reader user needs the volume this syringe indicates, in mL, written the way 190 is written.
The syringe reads 4
